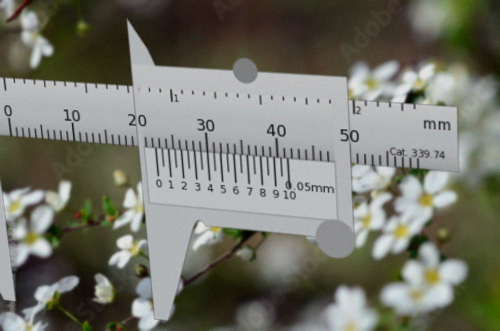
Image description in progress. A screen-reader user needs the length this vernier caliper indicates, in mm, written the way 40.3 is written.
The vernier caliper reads 22.4
